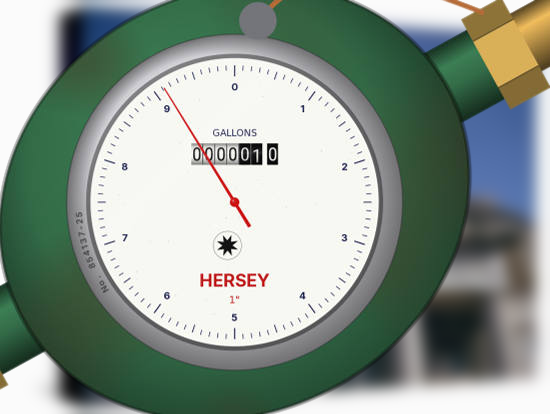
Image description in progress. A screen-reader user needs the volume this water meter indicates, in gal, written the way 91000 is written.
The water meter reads 9.1
